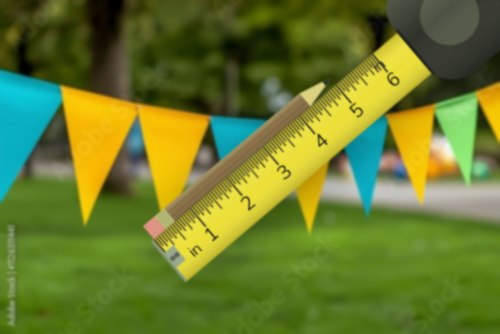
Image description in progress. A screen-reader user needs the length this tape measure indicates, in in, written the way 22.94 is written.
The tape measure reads 5
